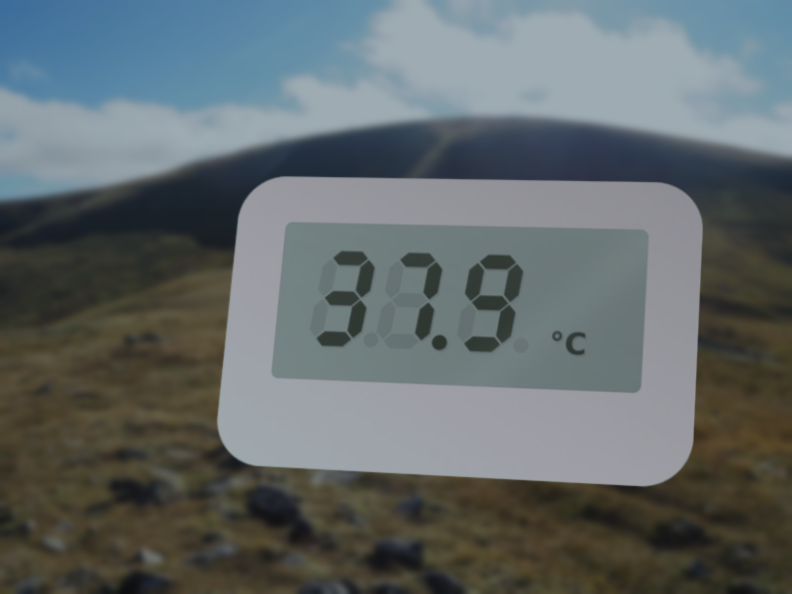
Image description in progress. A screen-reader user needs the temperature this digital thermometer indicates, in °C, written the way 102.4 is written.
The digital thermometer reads 37.9
